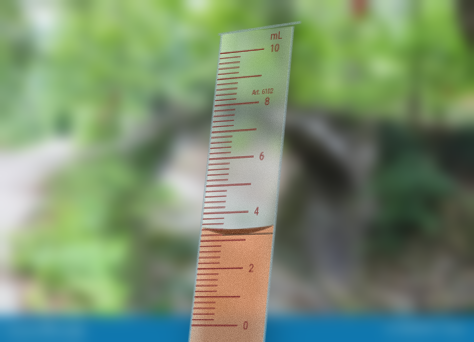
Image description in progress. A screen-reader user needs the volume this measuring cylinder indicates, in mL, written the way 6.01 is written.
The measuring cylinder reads 3.2
